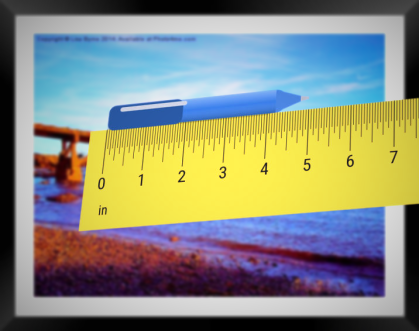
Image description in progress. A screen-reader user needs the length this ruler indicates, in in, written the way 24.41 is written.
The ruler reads 5
